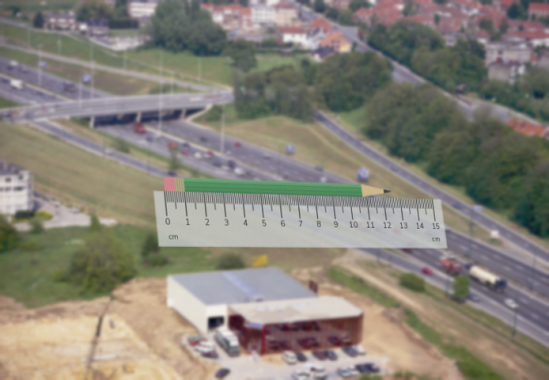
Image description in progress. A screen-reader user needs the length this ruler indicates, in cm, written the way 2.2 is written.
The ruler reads 12.5
